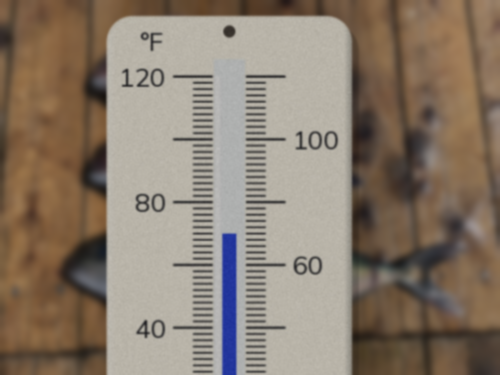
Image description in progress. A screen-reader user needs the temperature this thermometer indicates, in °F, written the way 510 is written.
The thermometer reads 70
